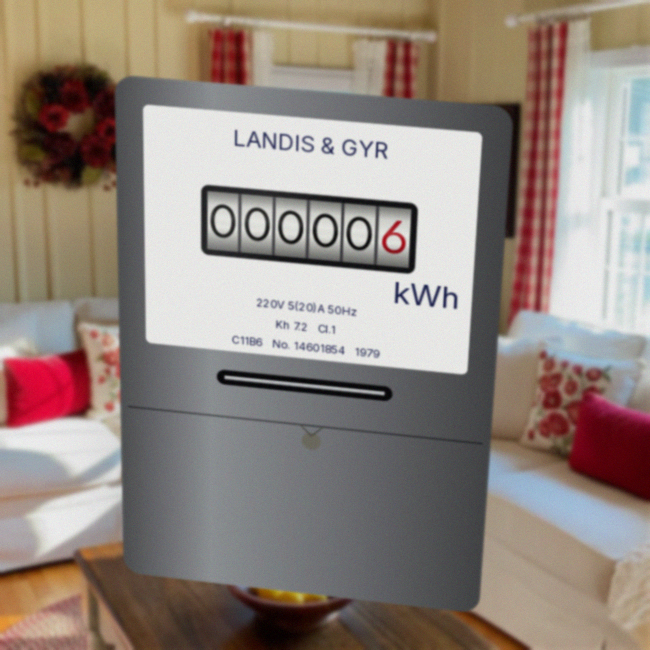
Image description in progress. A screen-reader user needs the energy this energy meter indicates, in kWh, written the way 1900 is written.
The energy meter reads 0.6
